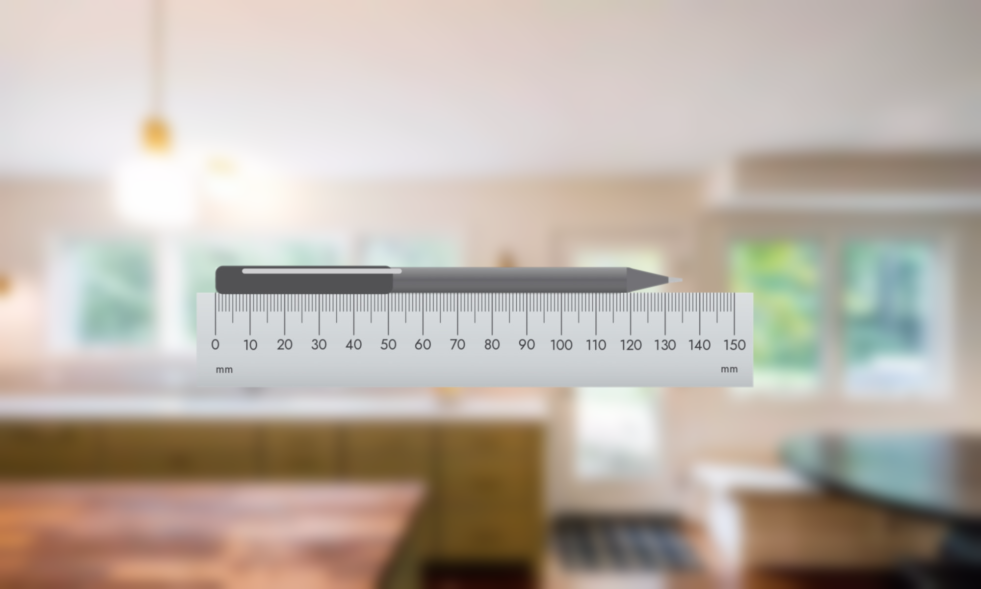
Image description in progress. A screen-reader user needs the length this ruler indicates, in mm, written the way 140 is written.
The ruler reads 135
